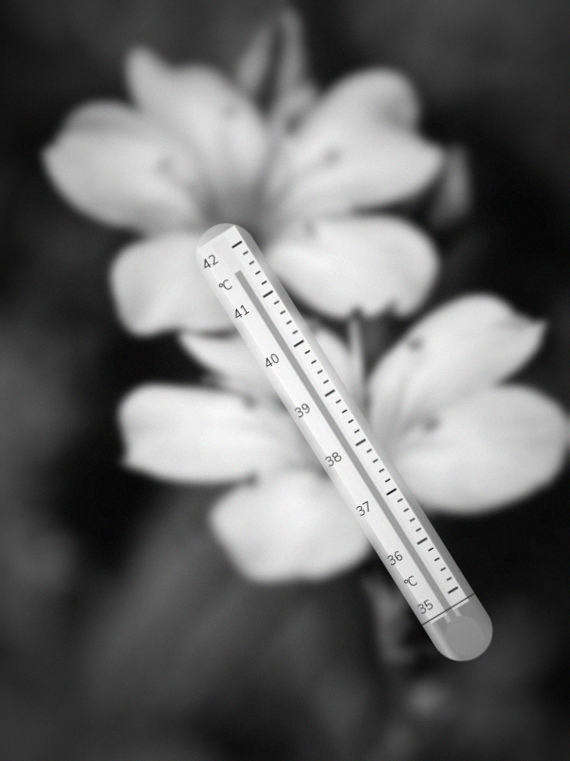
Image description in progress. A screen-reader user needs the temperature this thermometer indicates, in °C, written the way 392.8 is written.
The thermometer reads 41.6
